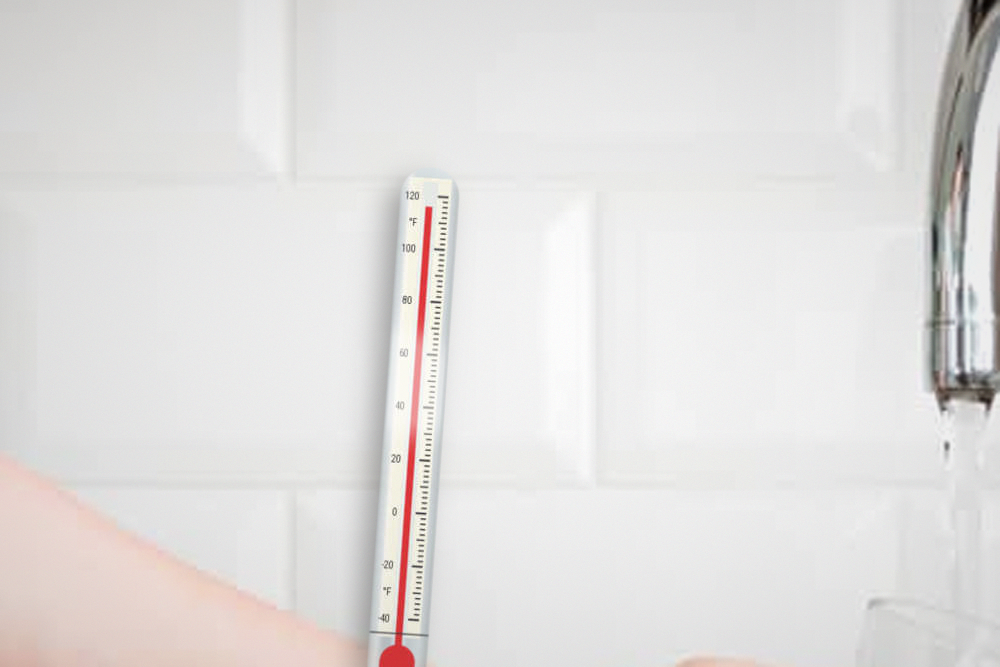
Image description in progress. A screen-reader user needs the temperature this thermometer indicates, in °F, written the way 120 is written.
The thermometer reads 116
